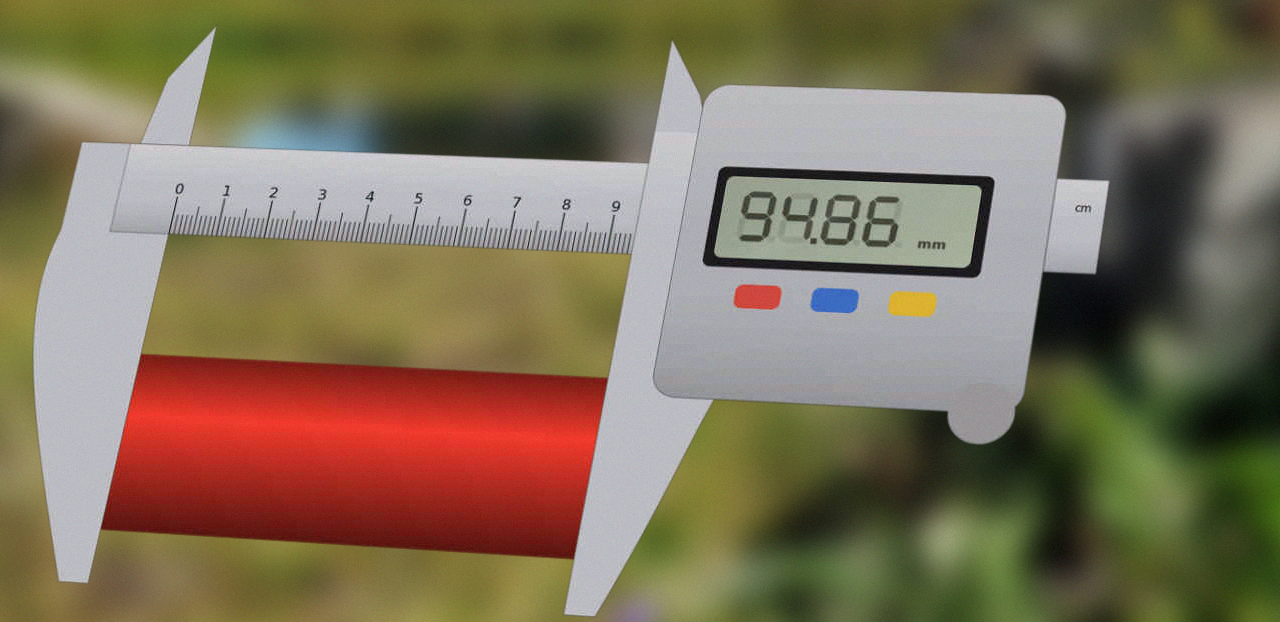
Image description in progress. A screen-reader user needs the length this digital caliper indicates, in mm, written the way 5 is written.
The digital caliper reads 94.86
